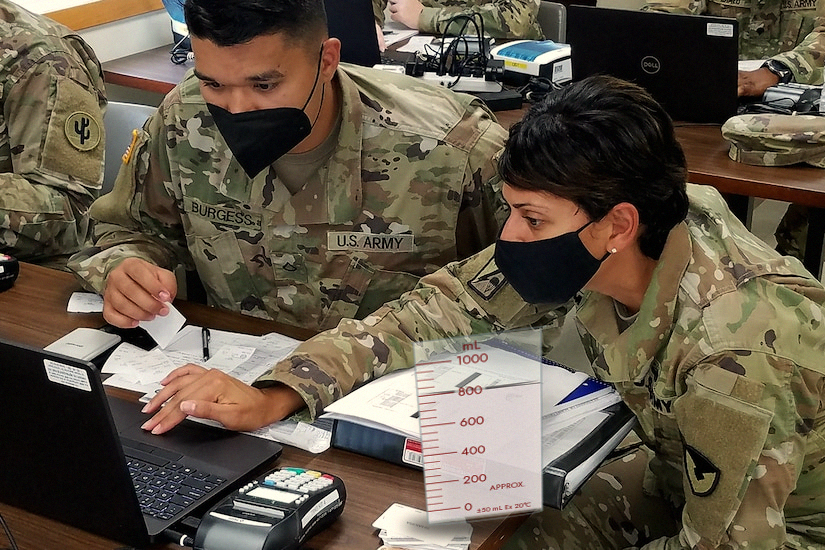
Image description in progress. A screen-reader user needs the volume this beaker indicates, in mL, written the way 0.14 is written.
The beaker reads 800
